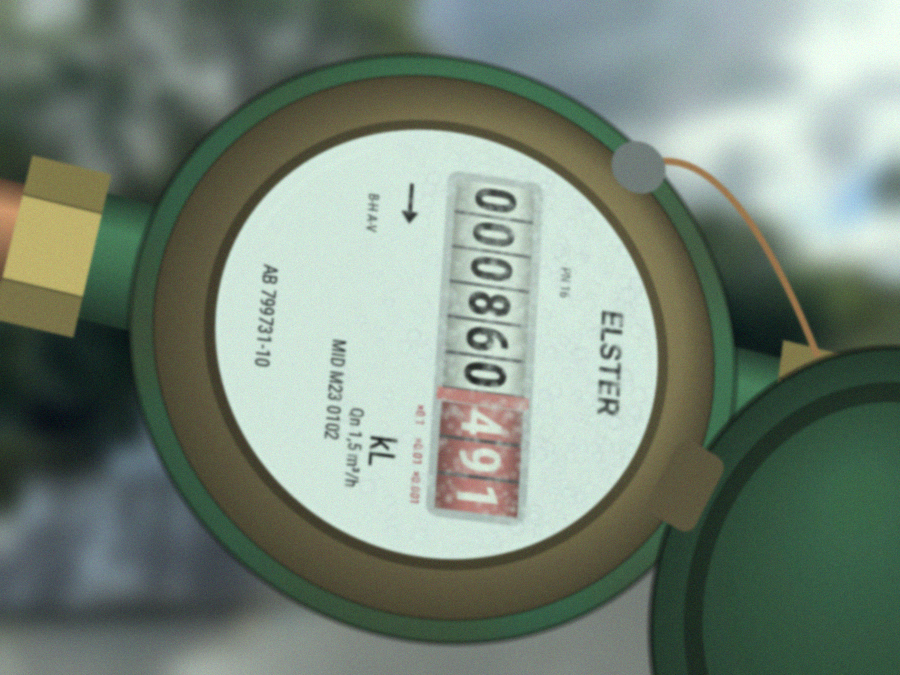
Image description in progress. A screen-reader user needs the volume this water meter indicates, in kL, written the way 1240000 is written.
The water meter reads 860.491
